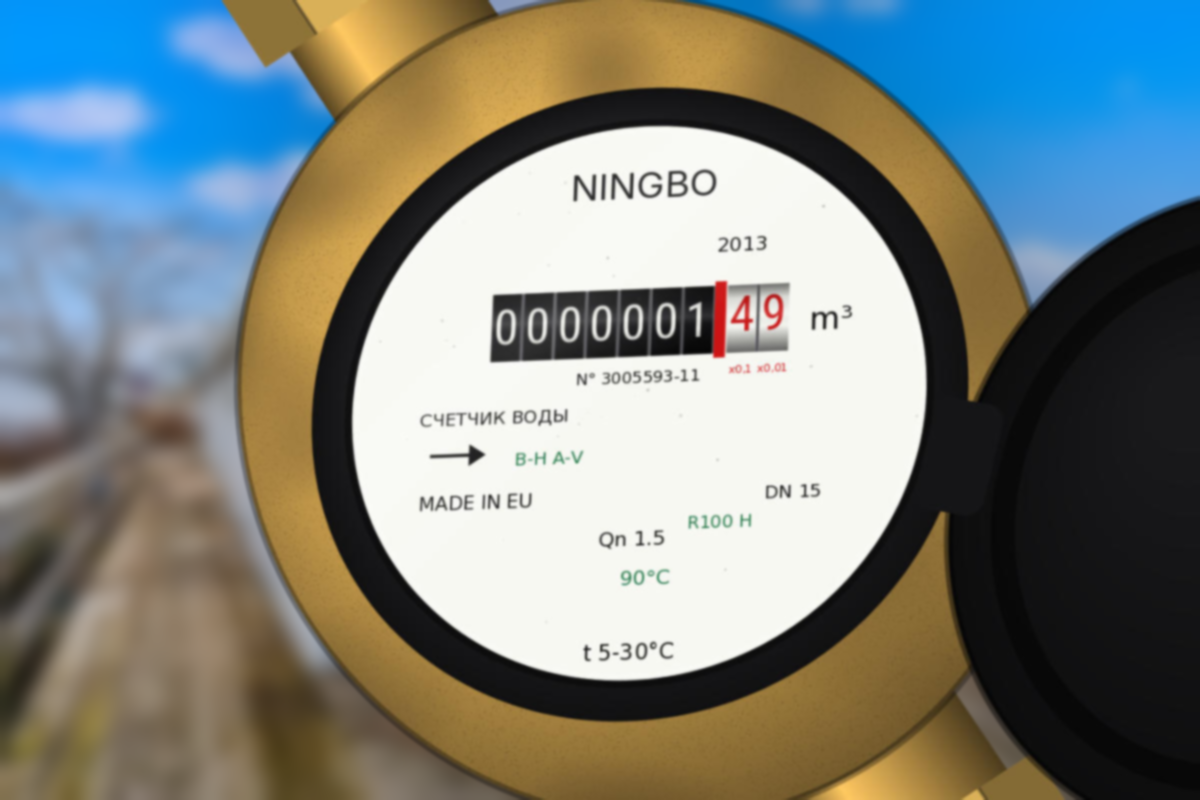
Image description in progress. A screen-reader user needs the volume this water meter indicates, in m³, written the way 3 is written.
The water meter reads 1.49
